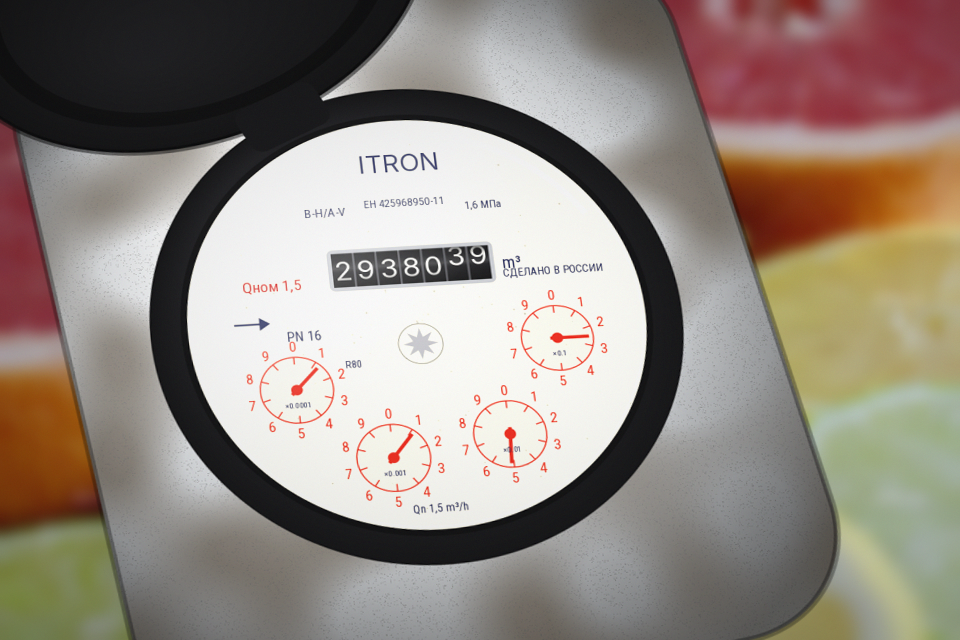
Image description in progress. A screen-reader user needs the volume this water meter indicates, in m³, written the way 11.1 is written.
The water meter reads 2938039.2511
